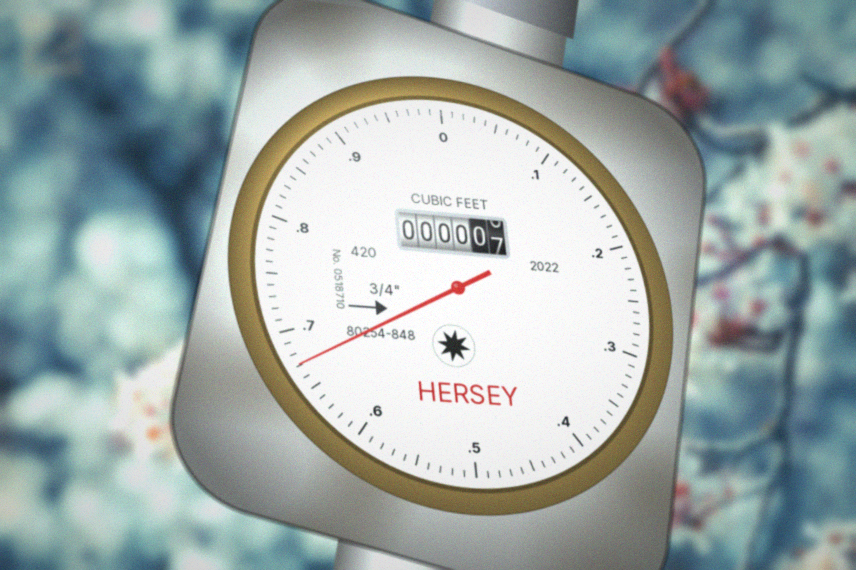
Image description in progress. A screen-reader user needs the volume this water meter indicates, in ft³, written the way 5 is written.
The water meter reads 6.67
